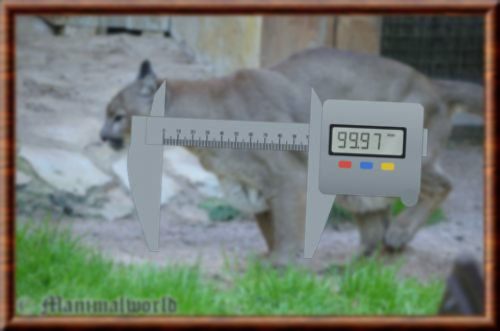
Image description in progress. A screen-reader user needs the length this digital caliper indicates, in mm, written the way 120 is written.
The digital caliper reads 99.97
